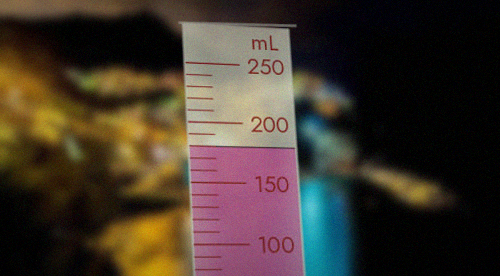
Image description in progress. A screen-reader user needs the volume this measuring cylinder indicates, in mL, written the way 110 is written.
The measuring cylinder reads 180
